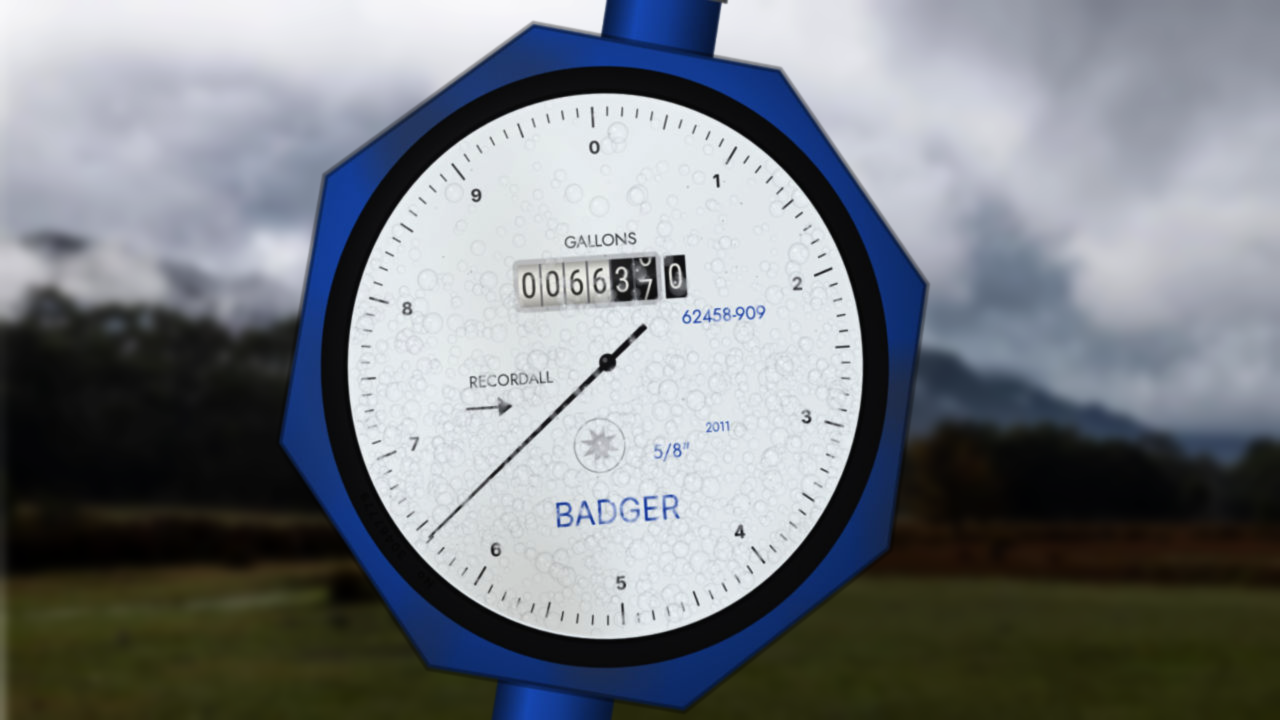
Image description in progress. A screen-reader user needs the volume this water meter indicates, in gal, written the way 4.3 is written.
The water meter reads 66366.4
